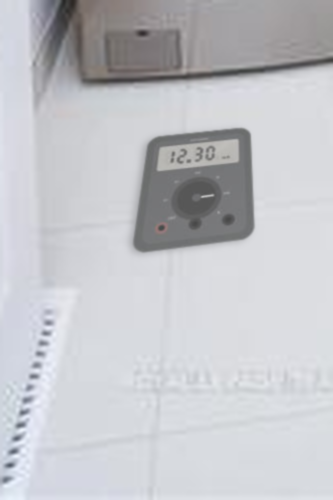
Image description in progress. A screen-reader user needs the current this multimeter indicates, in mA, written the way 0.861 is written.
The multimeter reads 12.30
